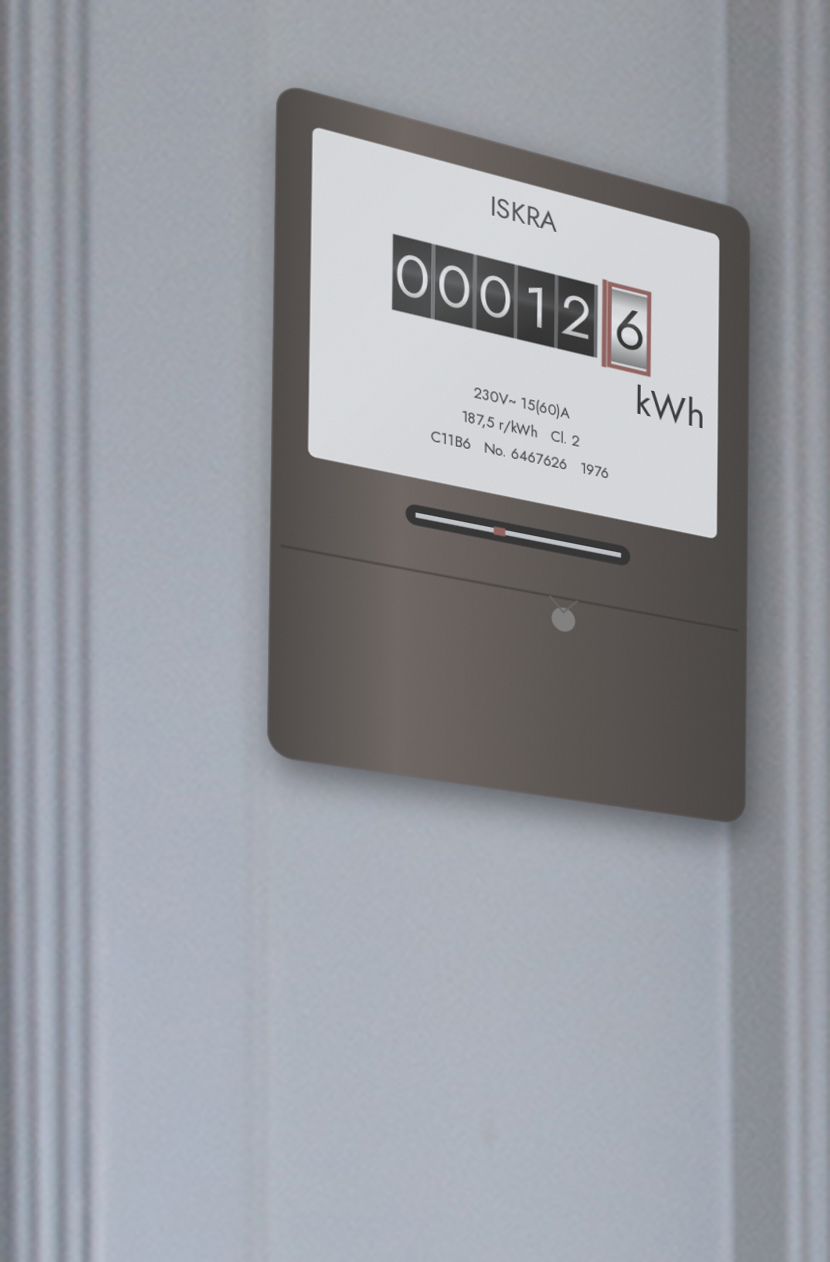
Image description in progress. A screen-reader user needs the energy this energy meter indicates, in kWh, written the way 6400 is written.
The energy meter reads 12.6
